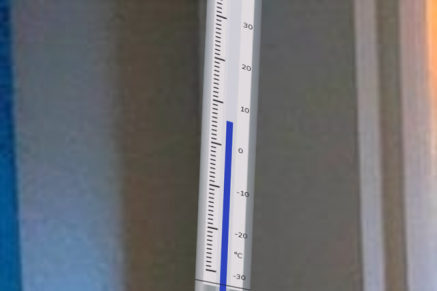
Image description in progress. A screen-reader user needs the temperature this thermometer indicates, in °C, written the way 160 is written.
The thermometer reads 6
